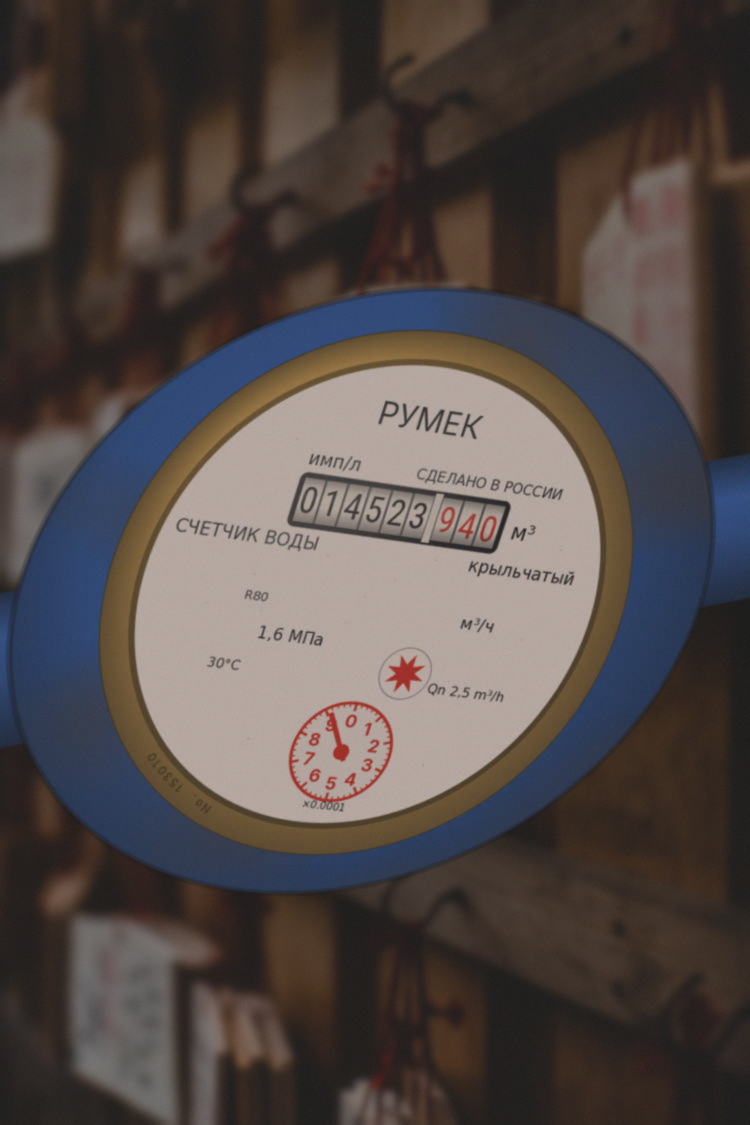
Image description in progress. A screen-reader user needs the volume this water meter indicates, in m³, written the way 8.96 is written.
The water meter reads 14523.9399
